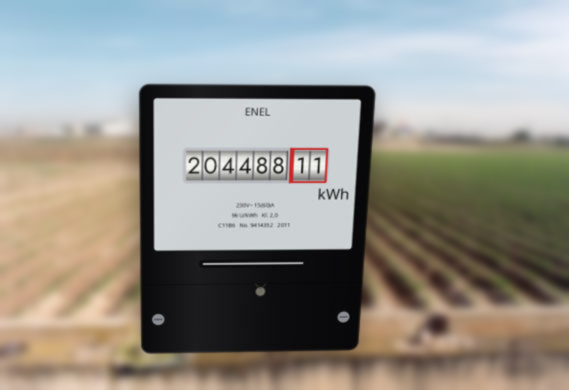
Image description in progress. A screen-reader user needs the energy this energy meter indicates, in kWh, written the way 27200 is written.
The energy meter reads 204488.11
